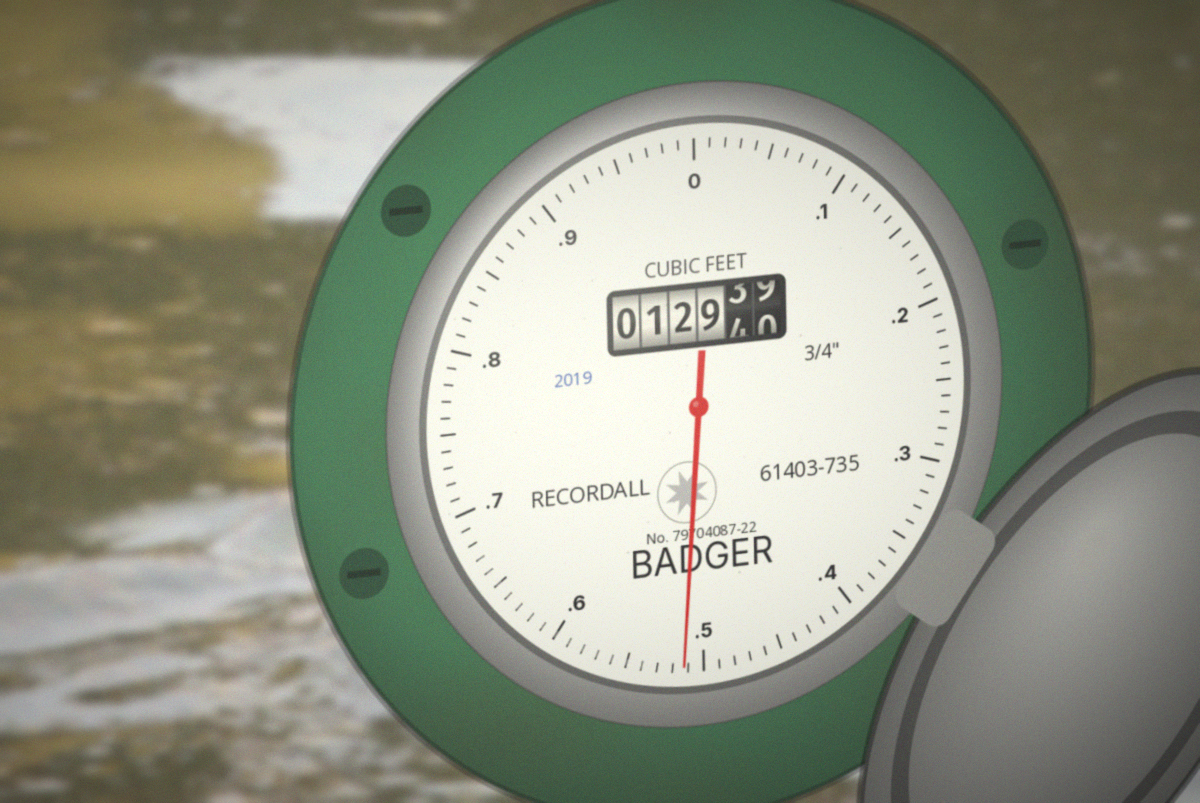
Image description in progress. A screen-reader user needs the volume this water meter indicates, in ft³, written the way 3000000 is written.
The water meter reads 12939.51
